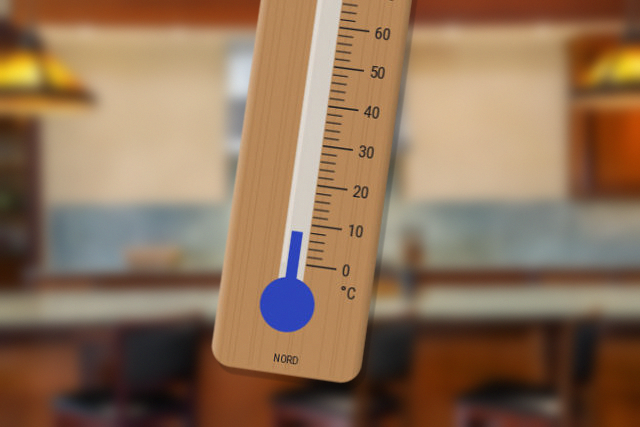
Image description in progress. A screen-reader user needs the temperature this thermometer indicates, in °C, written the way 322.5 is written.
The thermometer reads 8
